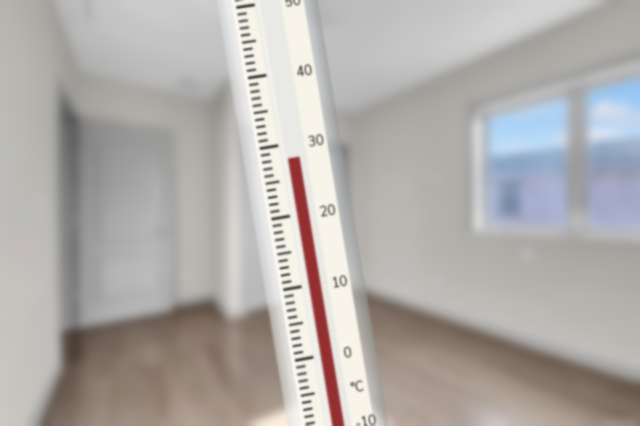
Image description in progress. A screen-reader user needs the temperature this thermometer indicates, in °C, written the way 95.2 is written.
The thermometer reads 28
